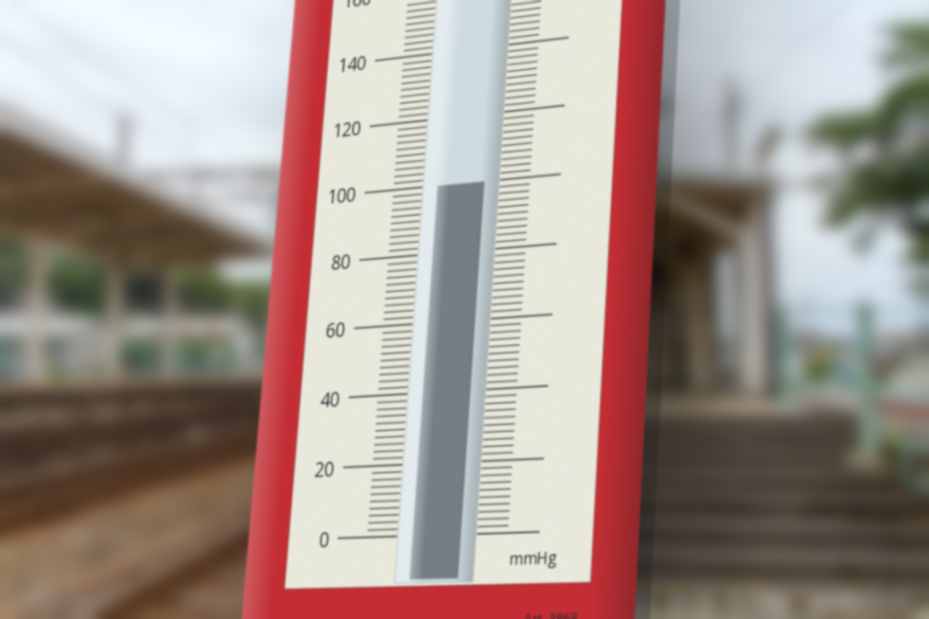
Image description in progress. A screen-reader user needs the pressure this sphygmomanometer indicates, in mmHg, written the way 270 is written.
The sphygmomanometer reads 100
